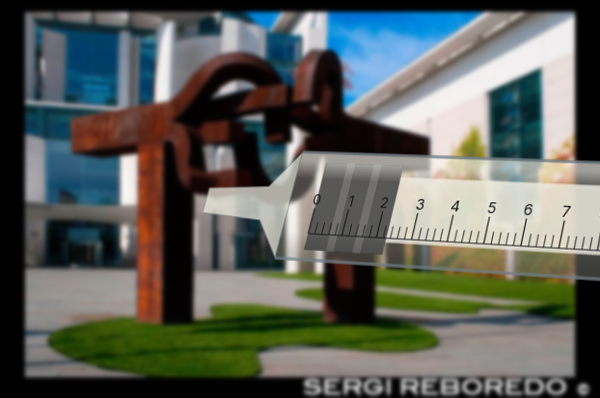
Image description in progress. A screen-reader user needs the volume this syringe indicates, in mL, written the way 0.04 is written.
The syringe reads 0
